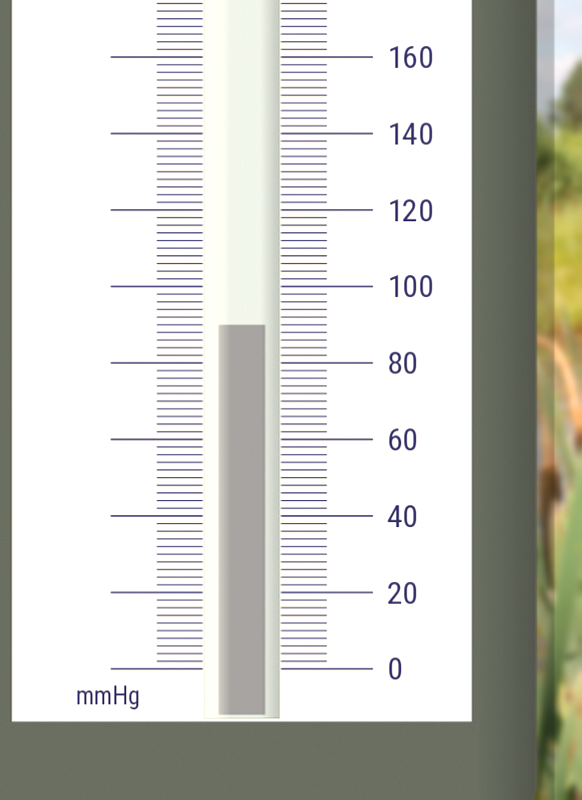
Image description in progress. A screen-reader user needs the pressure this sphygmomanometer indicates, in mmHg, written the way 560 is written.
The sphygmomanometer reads 90
